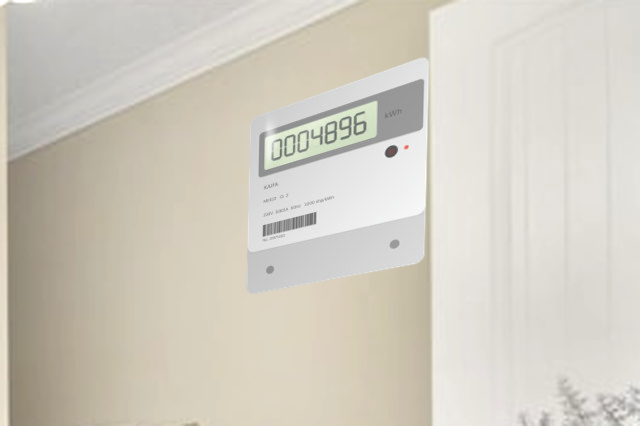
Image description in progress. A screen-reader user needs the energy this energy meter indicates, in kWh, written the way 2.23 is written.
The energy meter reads 4896
